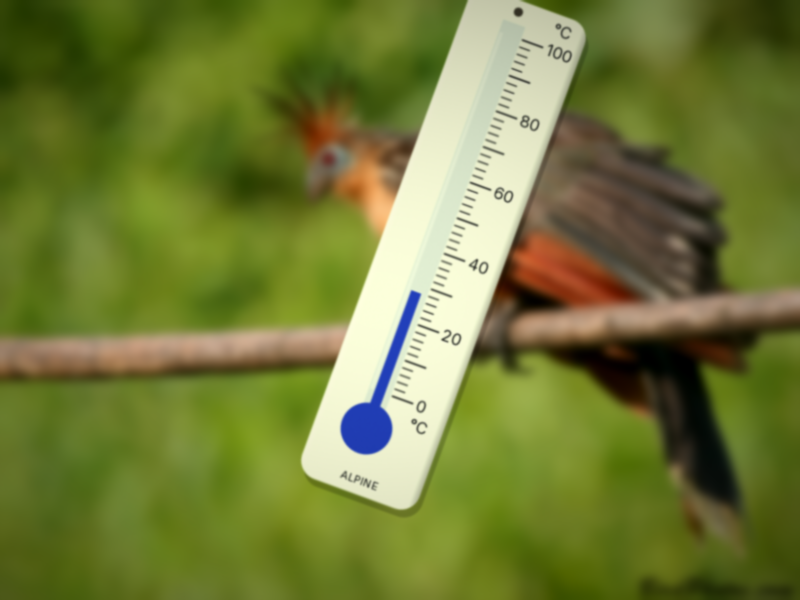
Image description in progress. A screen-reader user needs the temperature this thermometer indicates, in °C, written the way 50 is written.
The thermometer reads 28
